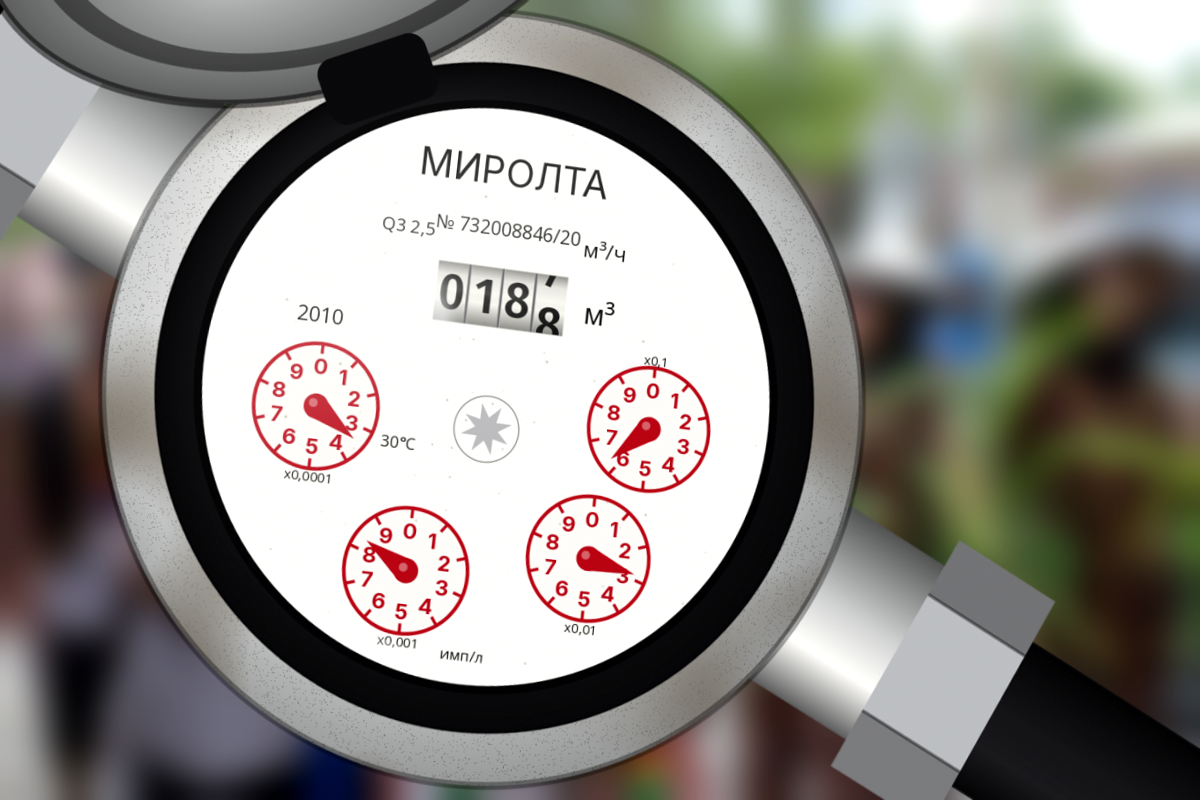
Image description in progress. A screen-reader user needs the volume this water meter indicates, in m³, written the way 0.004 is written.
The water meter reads 187.6283
